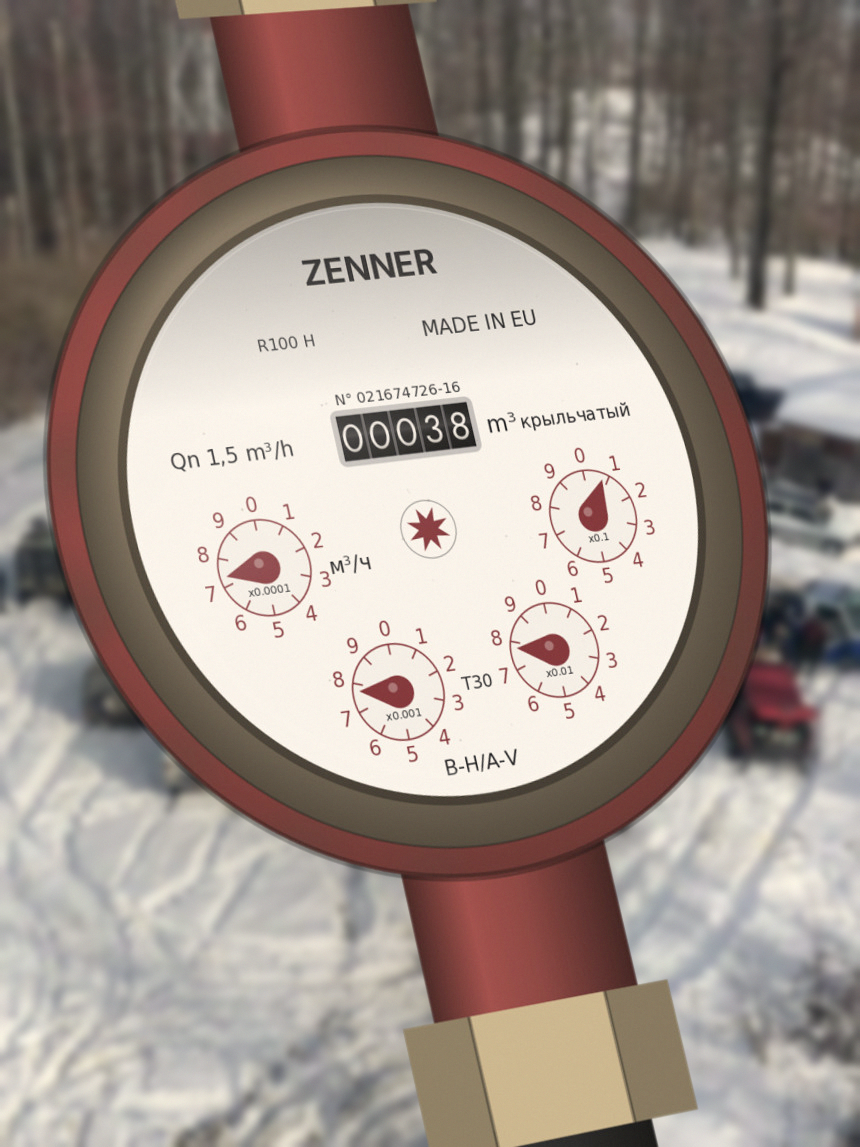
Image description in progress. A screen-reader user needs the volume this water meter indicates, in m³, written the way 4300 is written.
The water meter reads 38.0777
